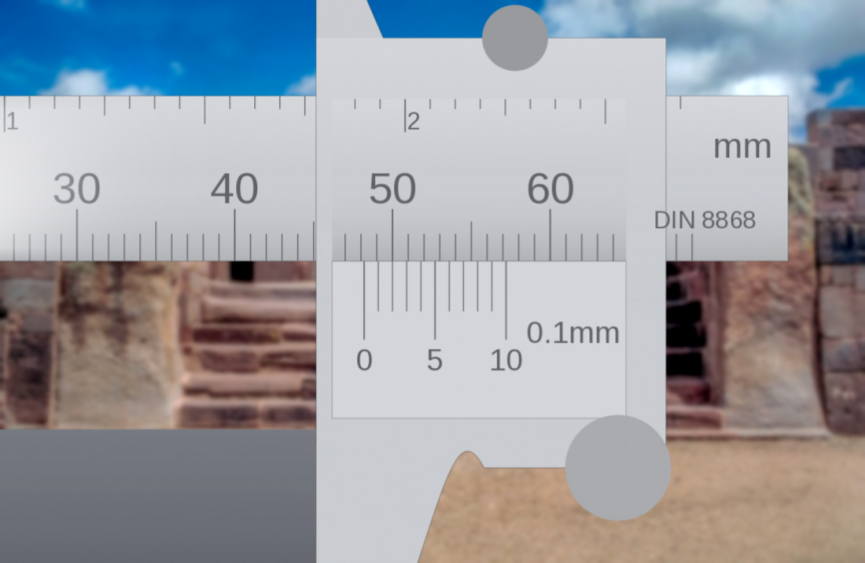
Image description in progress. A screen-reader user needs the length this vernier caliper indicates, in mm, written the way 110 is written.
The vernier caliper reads 48.2
